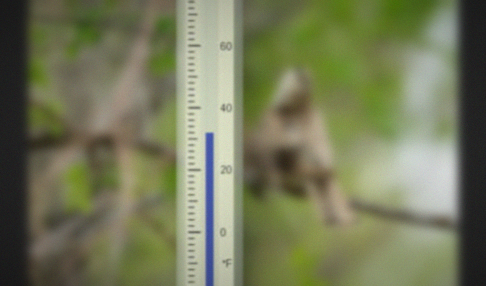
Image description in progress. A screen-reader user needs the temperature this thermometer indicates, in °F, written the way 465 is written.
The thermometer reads 32
